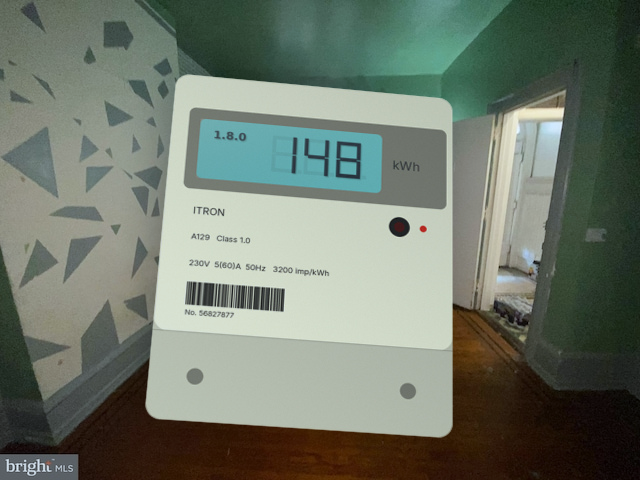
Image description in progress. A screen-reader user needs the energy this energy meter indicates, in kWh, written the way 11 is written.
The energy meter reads 148
